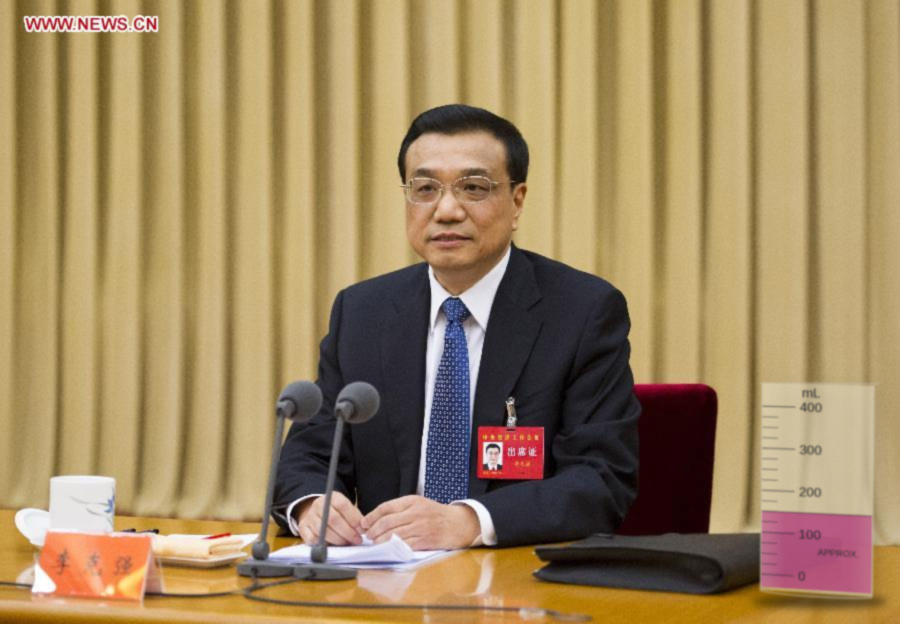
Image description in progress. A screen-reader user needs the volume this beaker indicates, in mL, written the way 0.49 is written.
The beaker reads 150
